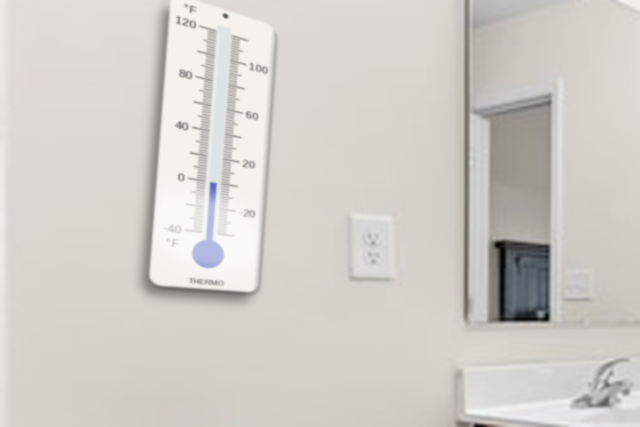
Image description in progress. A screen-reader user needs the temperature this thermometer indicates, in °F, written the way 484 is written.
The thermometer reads 0
